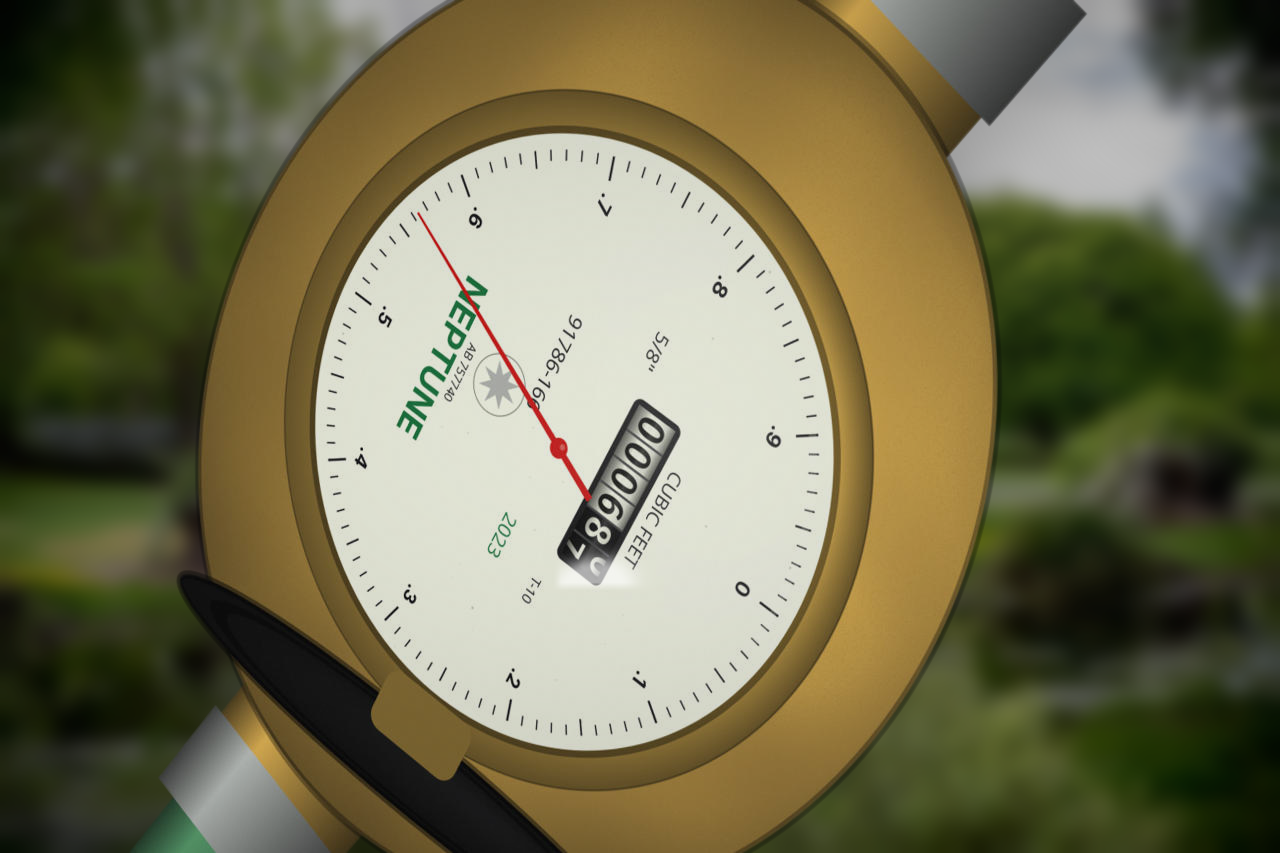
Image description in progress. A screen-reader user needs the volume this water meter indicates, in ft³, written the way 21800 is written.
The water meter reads 686.56
